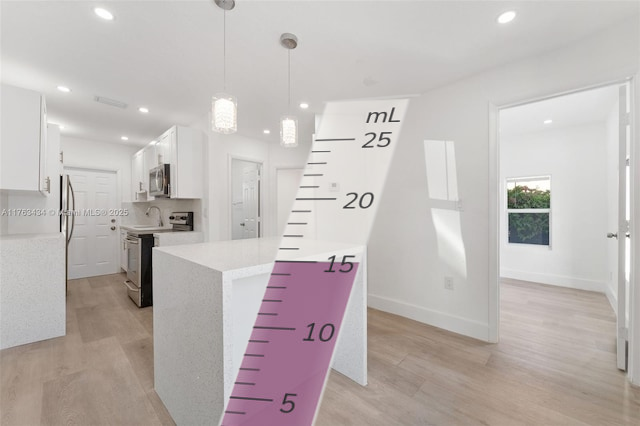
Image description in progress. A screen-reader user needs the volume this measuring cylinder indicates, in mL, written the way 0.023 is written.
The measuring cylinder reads 15
